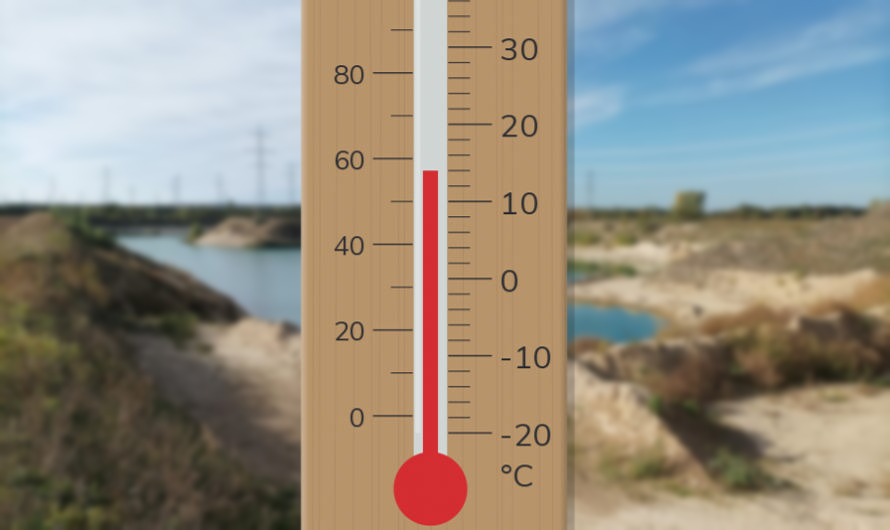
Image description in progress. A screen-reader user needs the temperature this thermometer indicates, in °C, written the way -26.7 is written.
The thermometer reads 14
